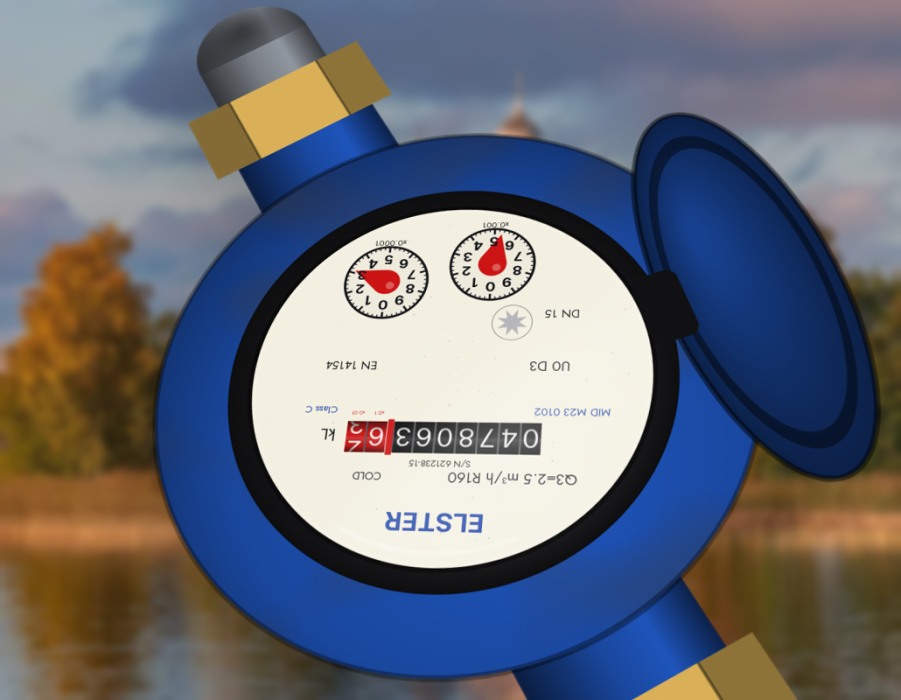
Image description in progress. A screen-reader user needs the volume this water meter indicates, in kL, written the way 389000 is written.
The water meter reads 478063.6253
